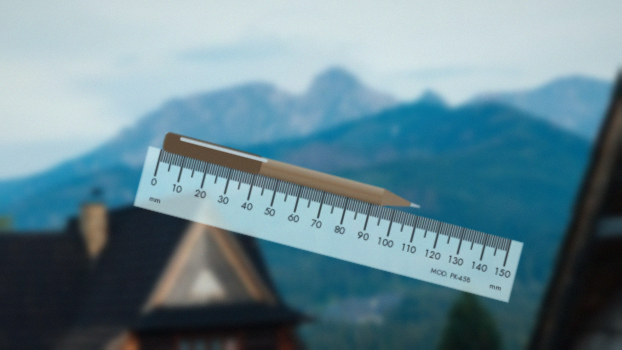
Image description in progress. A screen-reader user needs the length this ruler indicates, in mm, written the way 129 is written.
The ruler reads 110
